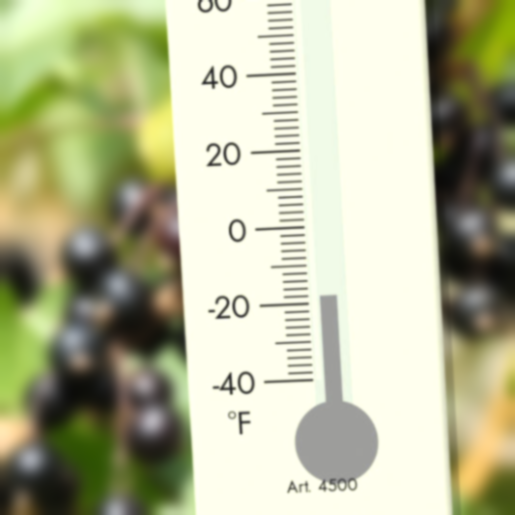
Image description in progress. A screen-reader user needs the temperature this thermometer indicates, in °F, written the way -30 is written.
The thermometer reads -18
